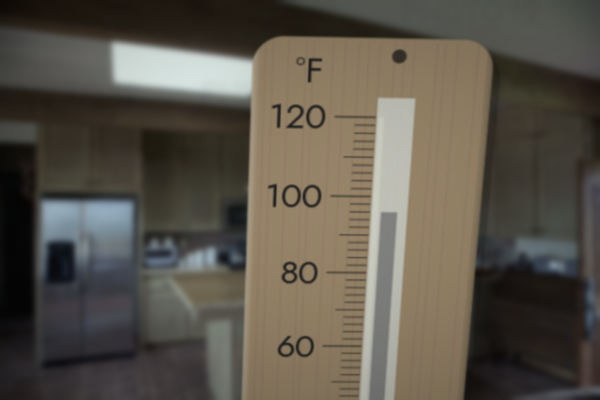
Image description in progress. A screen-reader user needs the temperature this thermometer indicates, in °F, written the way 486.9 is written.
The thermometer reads 96
